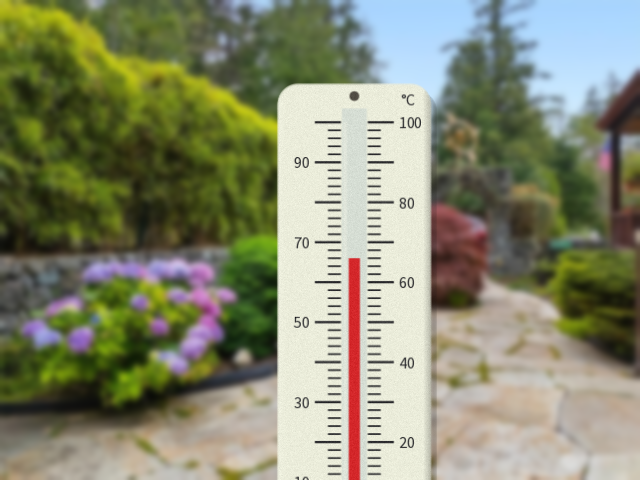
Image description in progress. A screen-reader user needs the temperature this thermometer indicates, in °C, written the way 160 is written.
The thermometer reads 66
